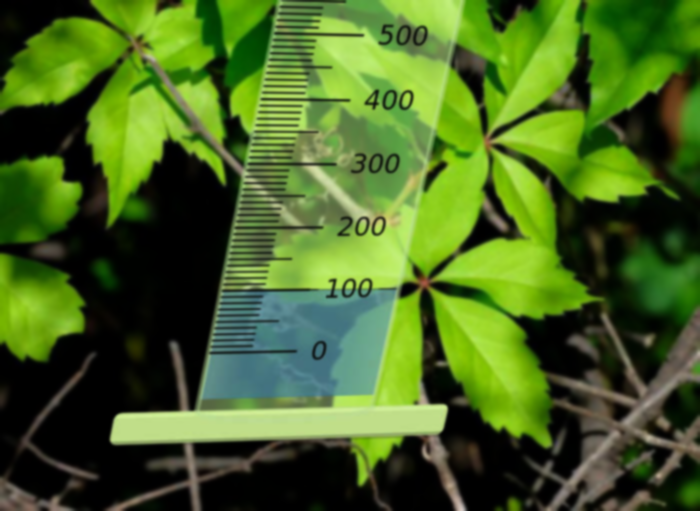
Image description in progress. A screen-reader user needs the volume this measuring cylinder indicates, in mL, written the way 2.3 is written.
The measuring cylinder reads 100
